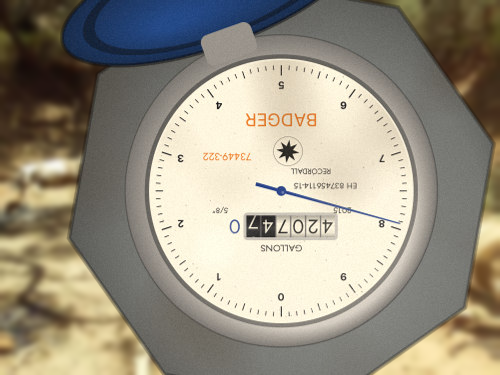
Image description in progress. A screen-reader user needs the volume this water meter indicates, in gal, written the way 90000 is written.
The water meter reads 4207467.9
